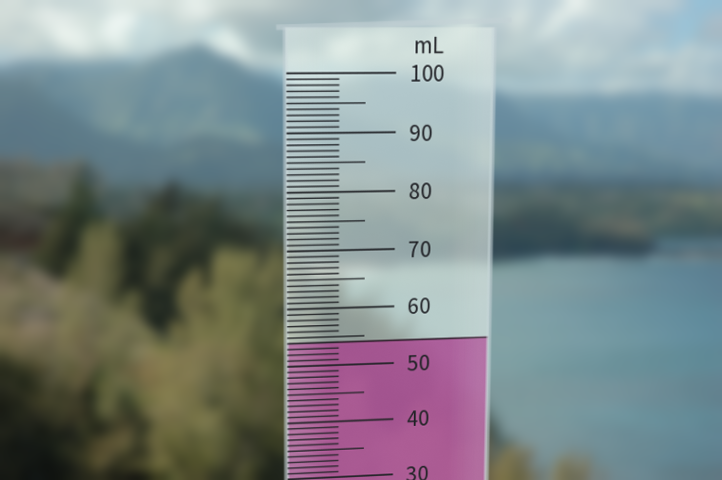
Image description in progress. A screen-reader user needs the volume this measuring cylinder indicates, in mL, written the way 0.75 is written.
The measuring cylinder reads 54
